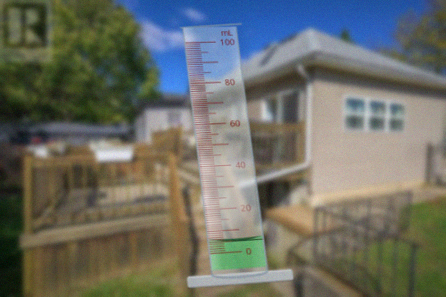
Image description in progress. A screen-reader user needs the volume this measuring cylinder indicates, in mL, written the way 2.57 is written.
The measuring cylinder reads 5
